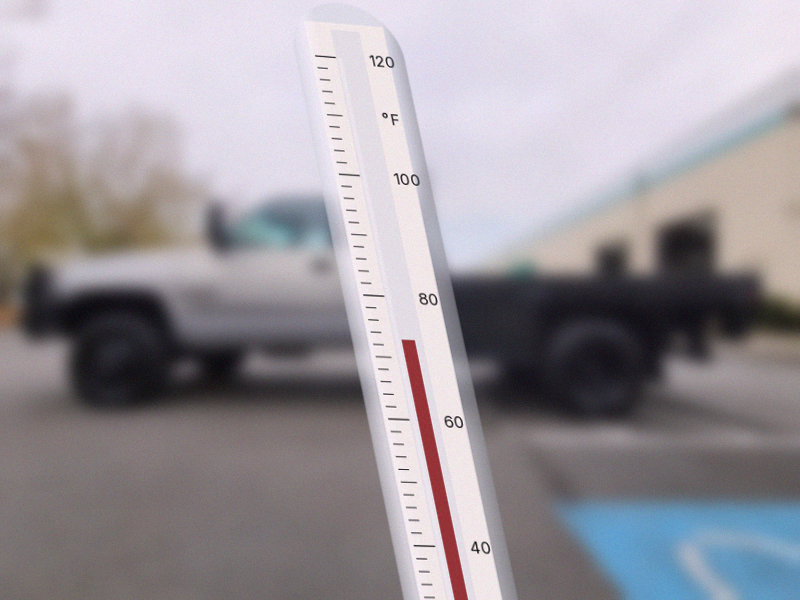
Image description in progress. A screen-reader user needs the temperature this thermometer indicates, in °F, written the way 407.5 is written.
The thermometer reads 73
